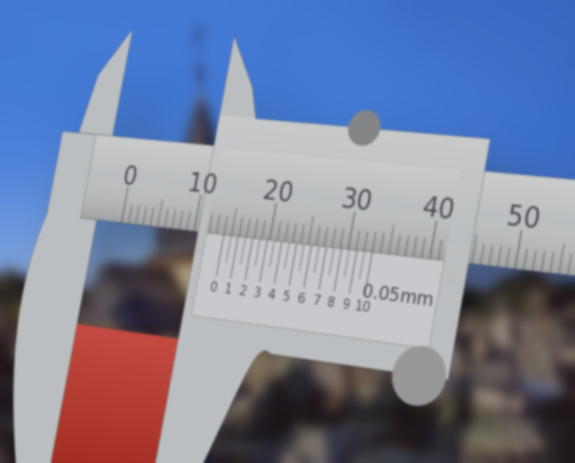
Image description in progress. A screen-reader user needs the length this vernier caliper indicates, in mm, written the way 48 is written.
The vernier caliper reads 14.0
